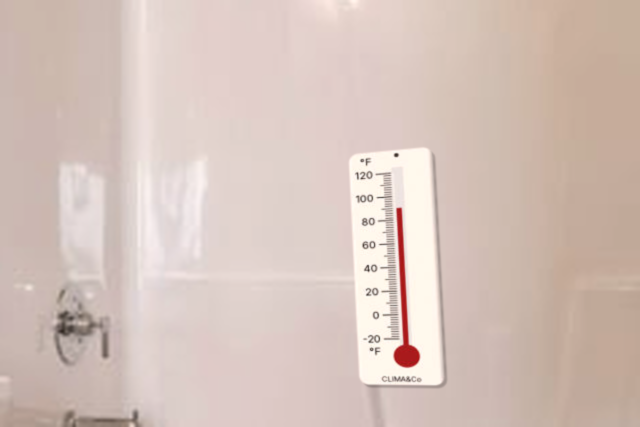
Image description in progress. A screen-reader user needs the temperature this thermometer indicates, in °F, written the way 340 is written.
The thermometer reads 90
